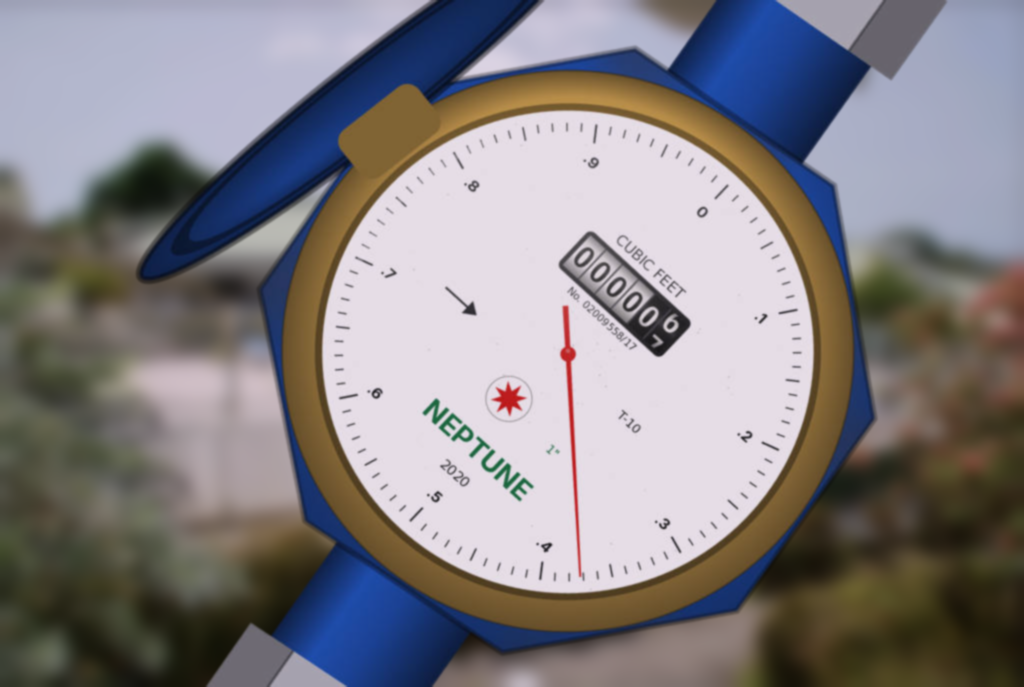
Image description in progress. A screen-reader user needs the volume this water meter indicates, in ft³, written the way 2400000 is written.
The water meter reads 6.37
